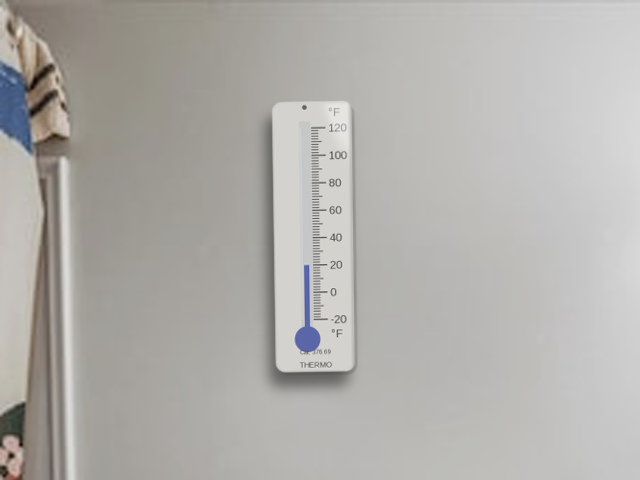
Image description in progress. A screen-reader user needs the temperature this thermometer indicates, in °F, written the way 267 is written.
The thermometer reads 20
